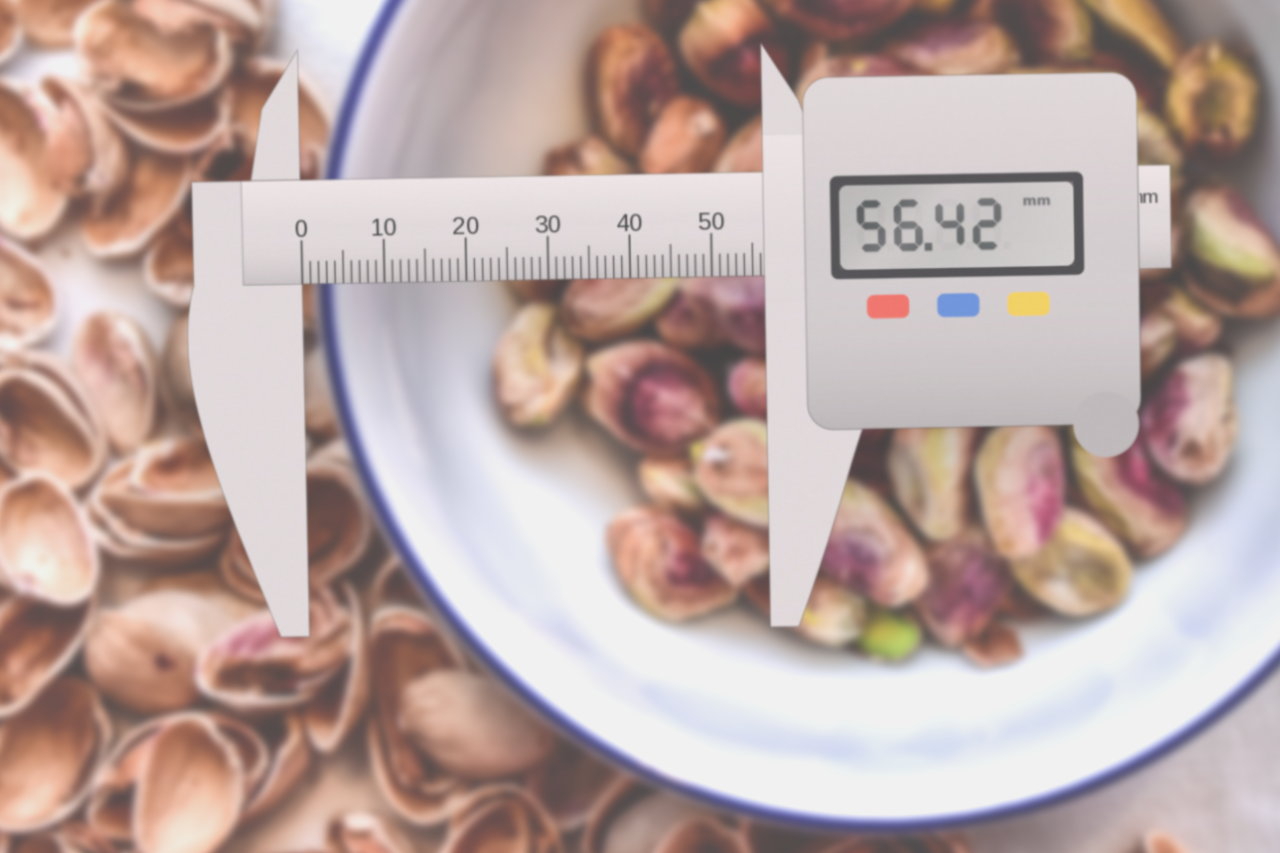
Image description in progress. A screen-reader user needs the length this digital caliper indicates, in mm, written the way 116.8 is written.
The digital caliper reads 56.42
